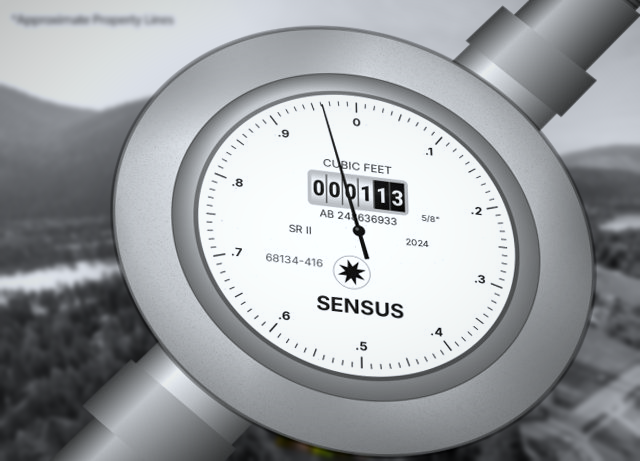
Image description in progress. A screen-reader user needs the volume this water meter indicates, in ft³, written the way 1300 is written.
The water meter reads 112.96
